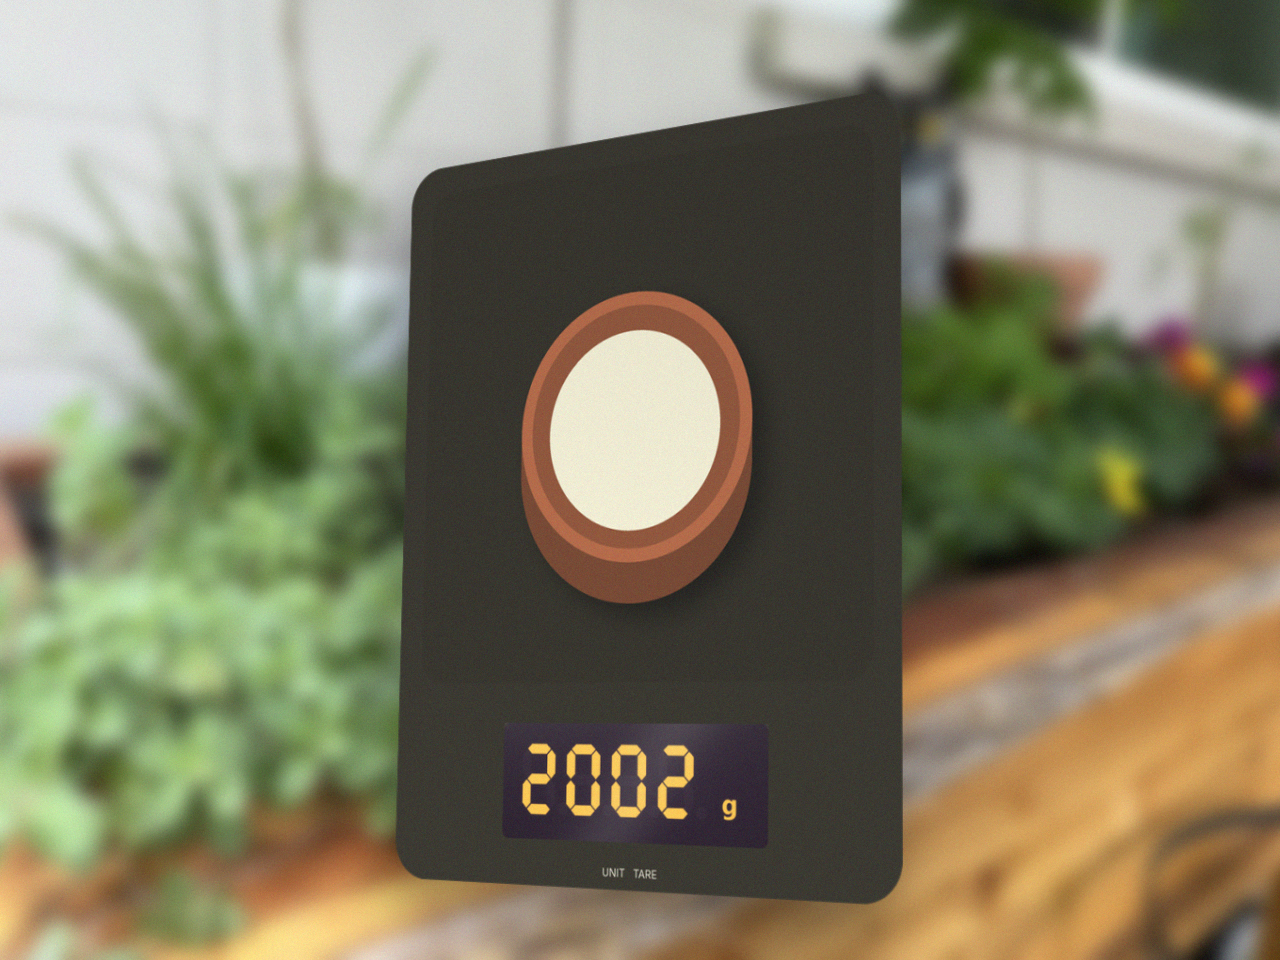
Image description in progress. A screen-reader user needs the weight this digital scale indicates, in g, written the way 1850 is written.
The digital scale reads 2002
